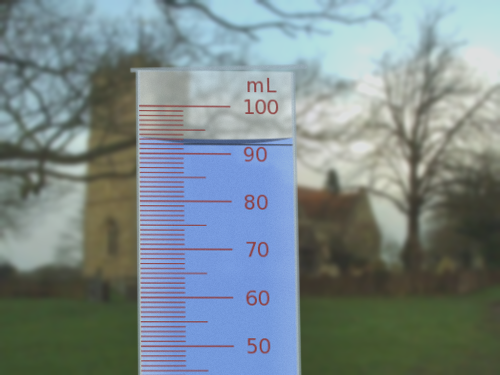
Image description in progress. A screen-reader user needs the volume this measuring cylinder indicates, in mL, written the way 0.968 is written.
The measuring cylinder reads 92
